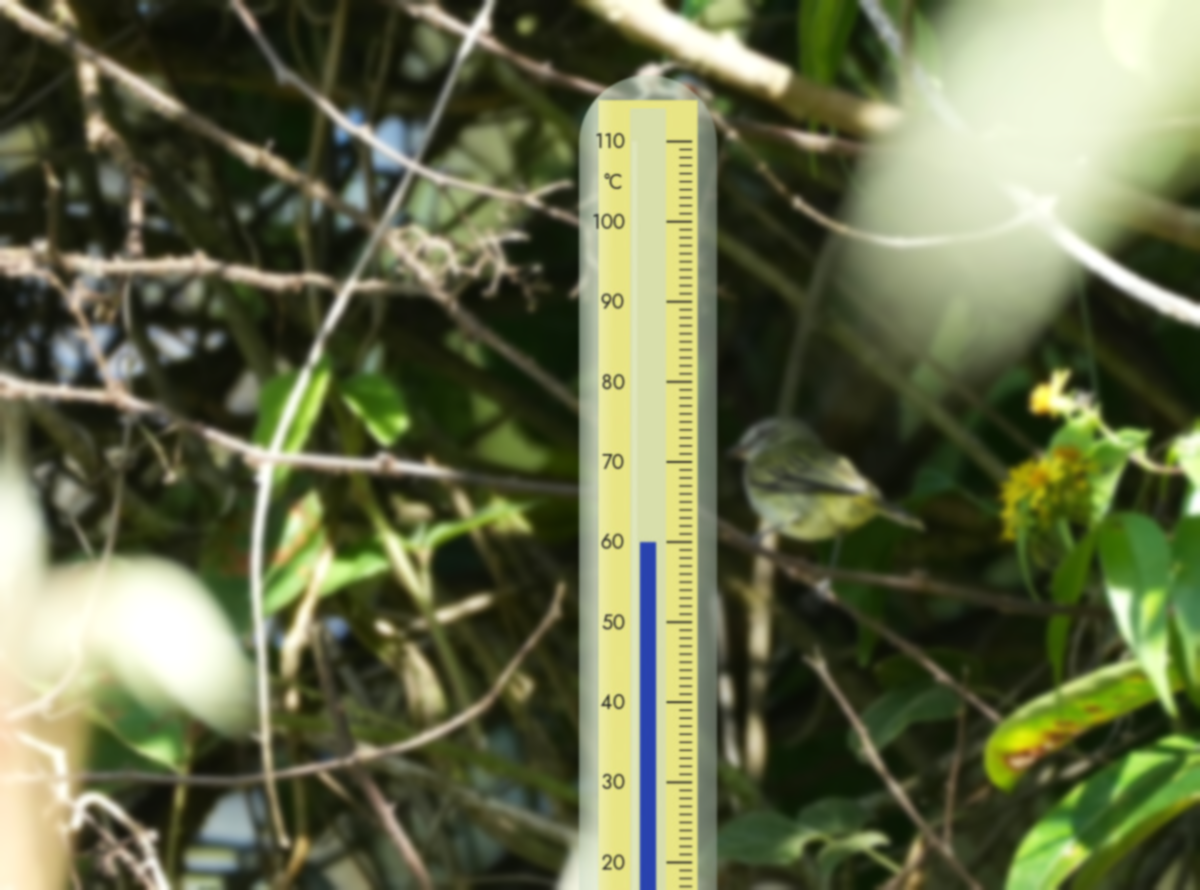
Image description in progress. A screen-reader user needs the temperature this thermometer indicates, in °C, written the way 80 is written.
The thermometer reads 60
